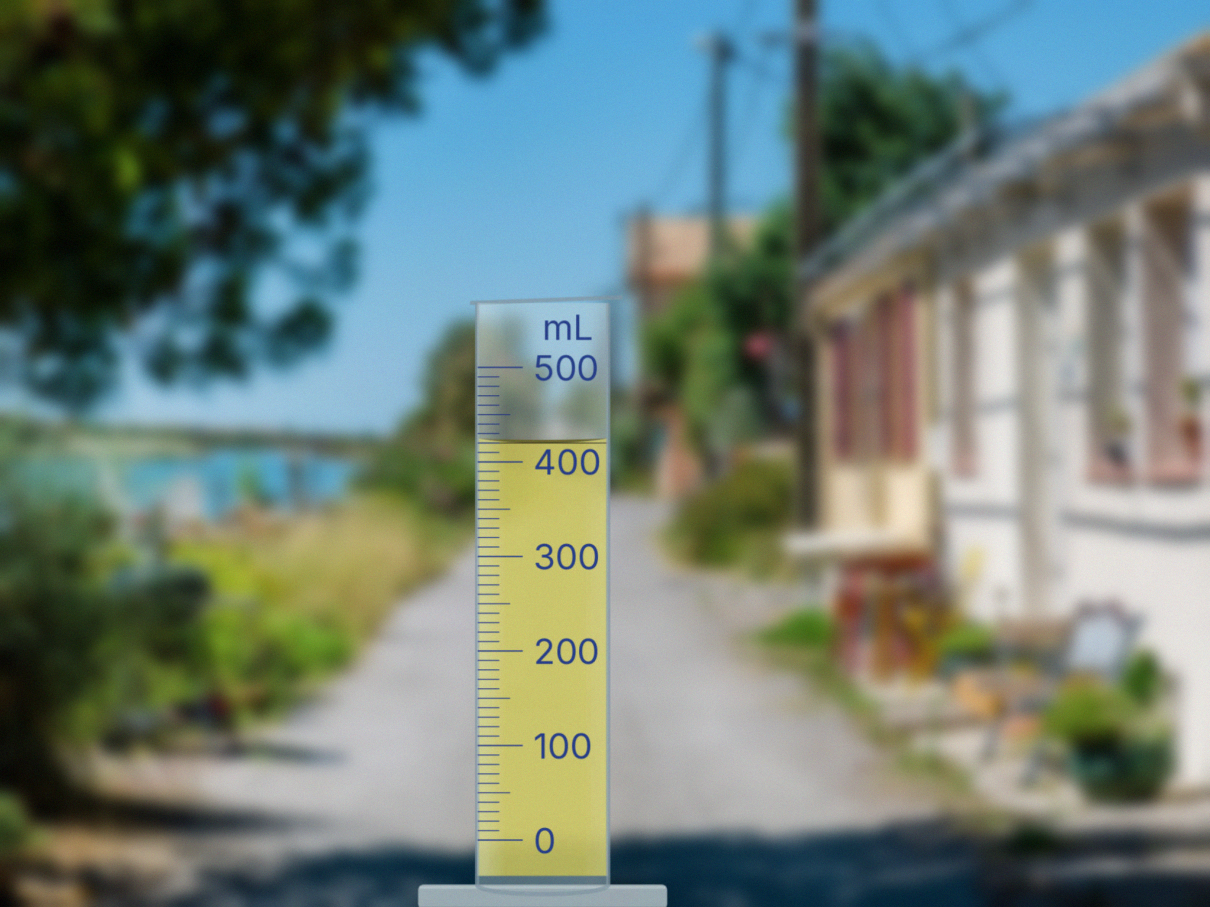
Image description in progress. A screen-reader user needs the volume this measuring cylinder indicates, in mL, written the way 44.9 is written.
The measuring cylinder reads 420
